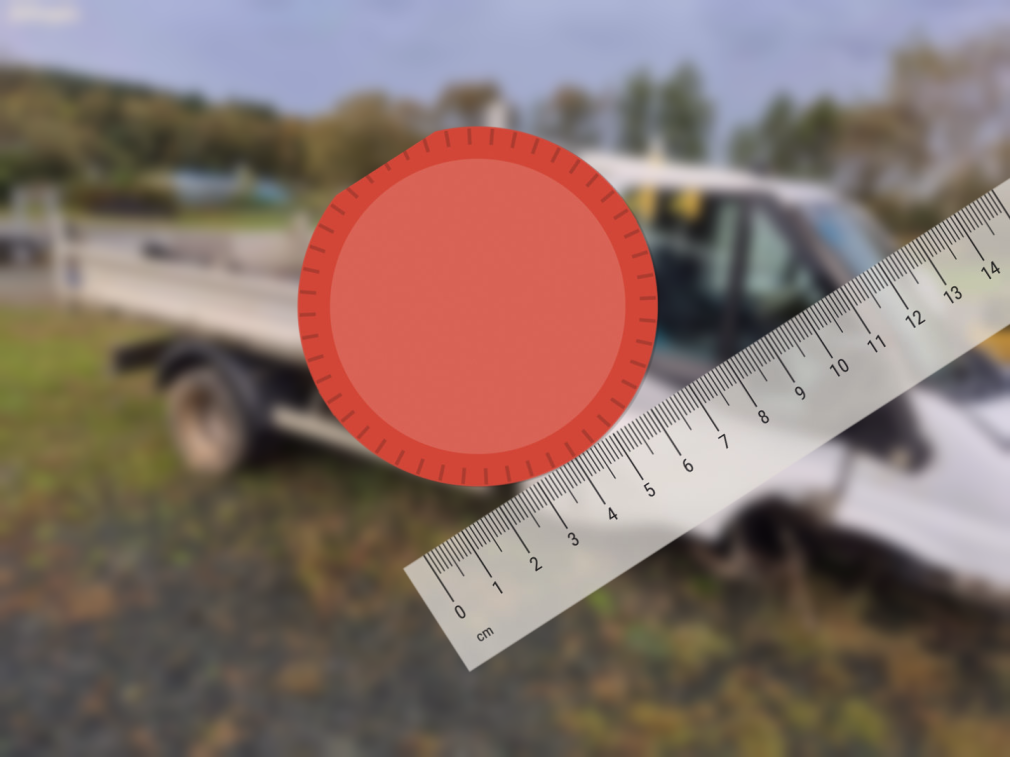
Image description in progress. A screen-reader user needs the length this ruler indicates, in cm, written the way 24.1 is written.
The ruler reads 8
